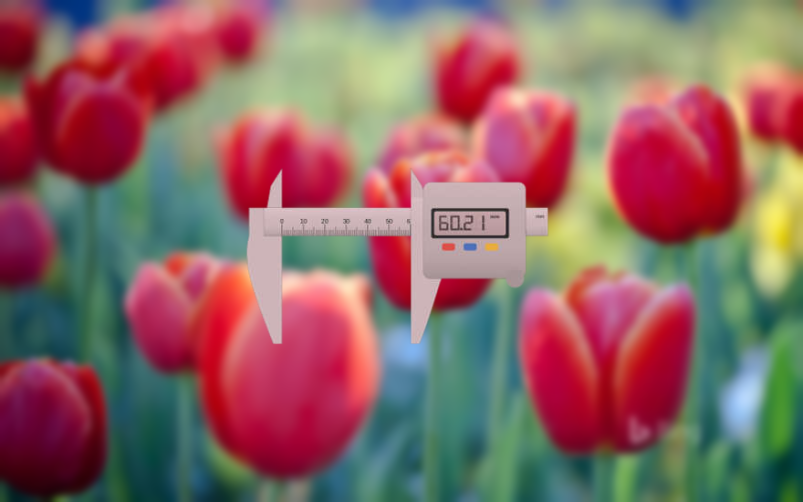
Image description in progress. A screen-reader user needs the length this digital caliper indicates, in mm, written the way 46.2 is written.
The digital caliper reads 60.21
